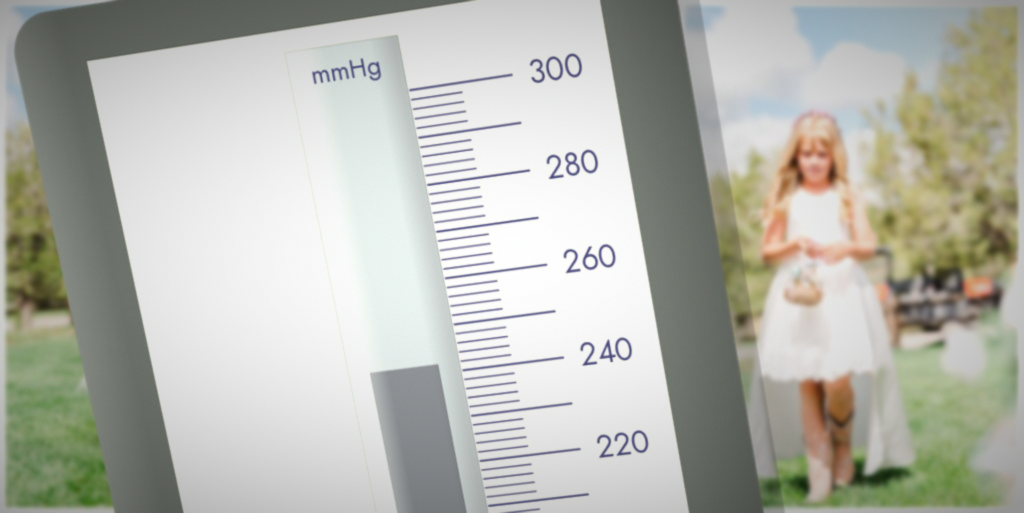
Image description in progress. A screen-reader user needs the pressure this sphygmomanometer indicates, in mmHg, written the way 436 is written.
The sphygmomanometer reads 242
